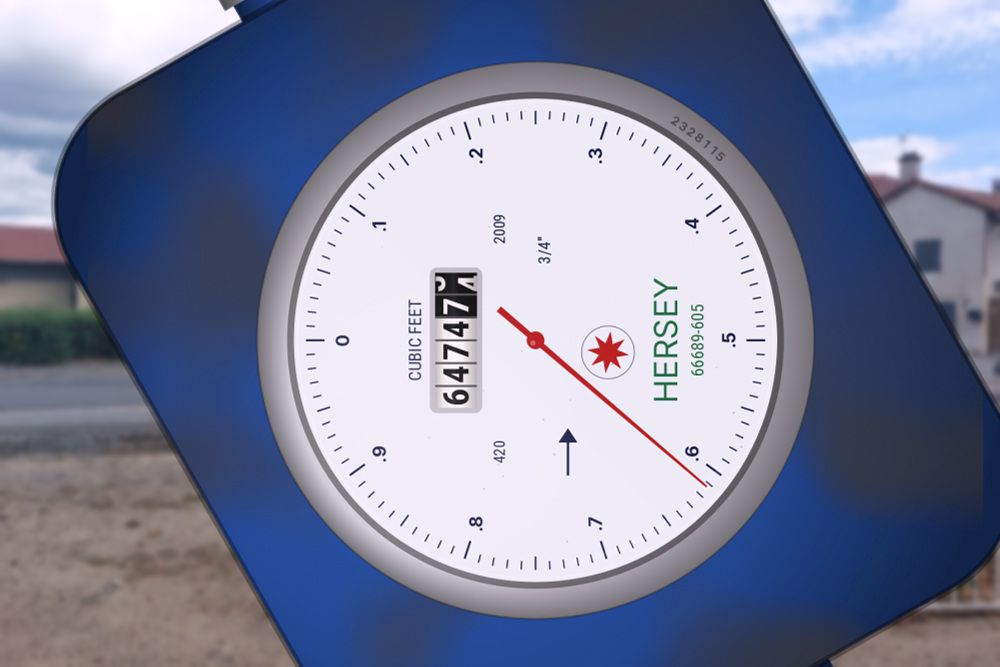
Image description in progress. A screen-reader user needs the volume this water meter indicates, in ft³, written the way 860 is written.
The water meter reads 647473.61
